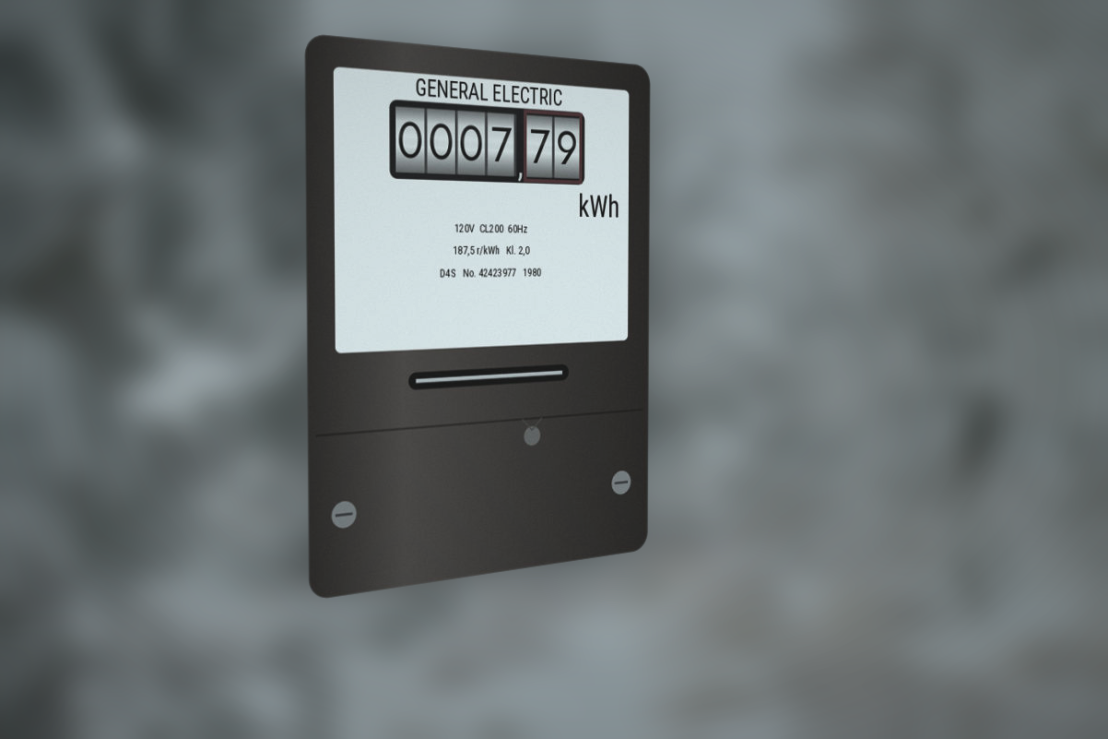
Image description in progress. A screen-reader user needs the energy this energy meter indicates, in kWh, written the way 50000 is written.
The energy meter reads 7.79
